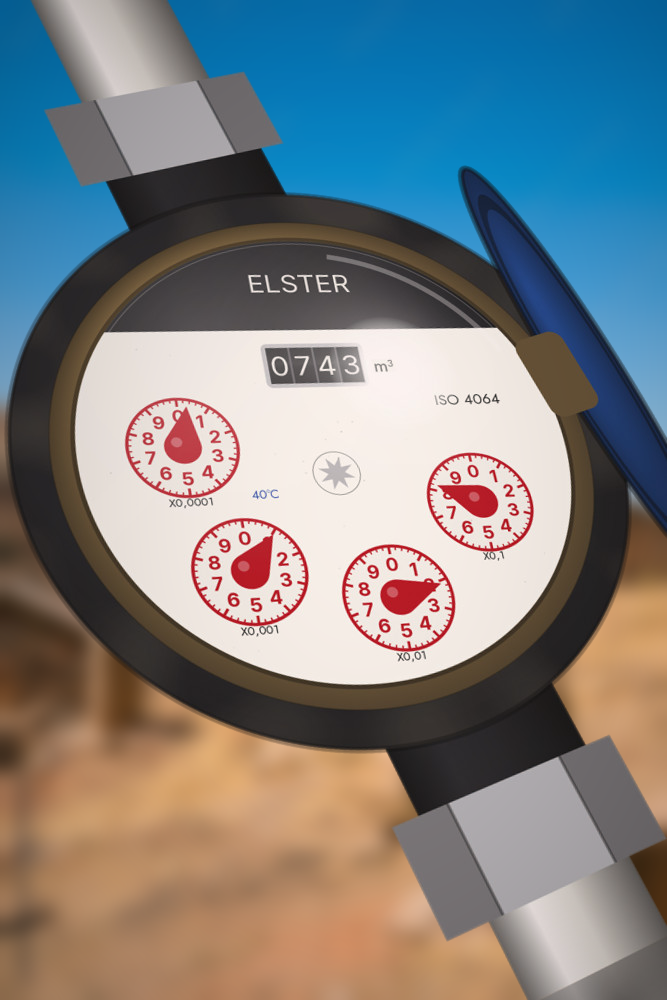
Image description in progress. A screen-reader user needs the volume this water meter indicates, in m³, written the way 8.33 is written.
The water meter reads 743.8210
